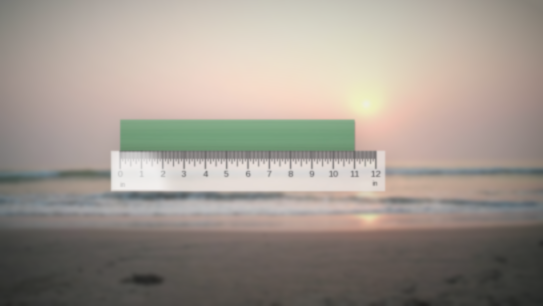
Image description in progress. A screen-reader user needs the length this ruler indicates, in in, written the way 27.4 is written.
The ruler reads 11
